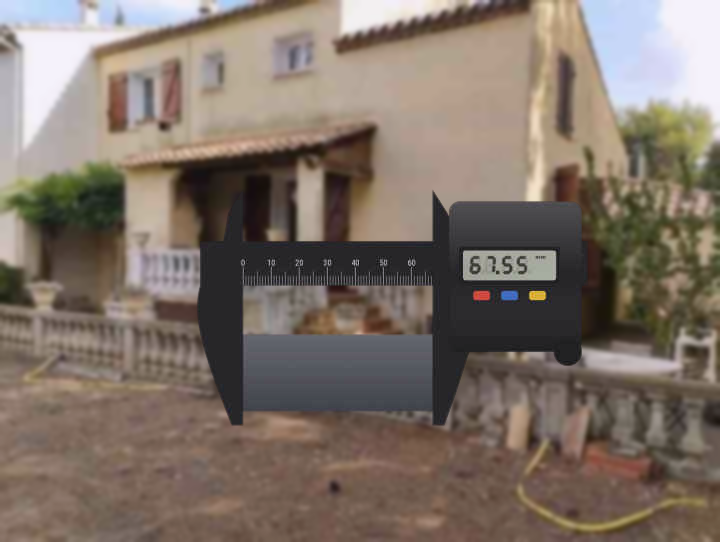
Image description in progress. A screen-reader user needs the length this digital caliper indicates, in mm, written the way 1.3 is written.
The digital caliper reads 67.55
